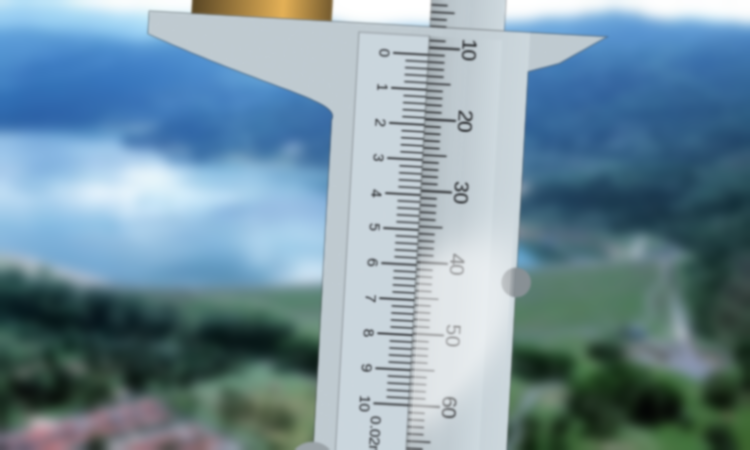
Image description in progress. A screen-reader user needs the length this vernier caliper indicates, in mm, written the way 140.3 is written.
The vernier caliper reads 11.0
